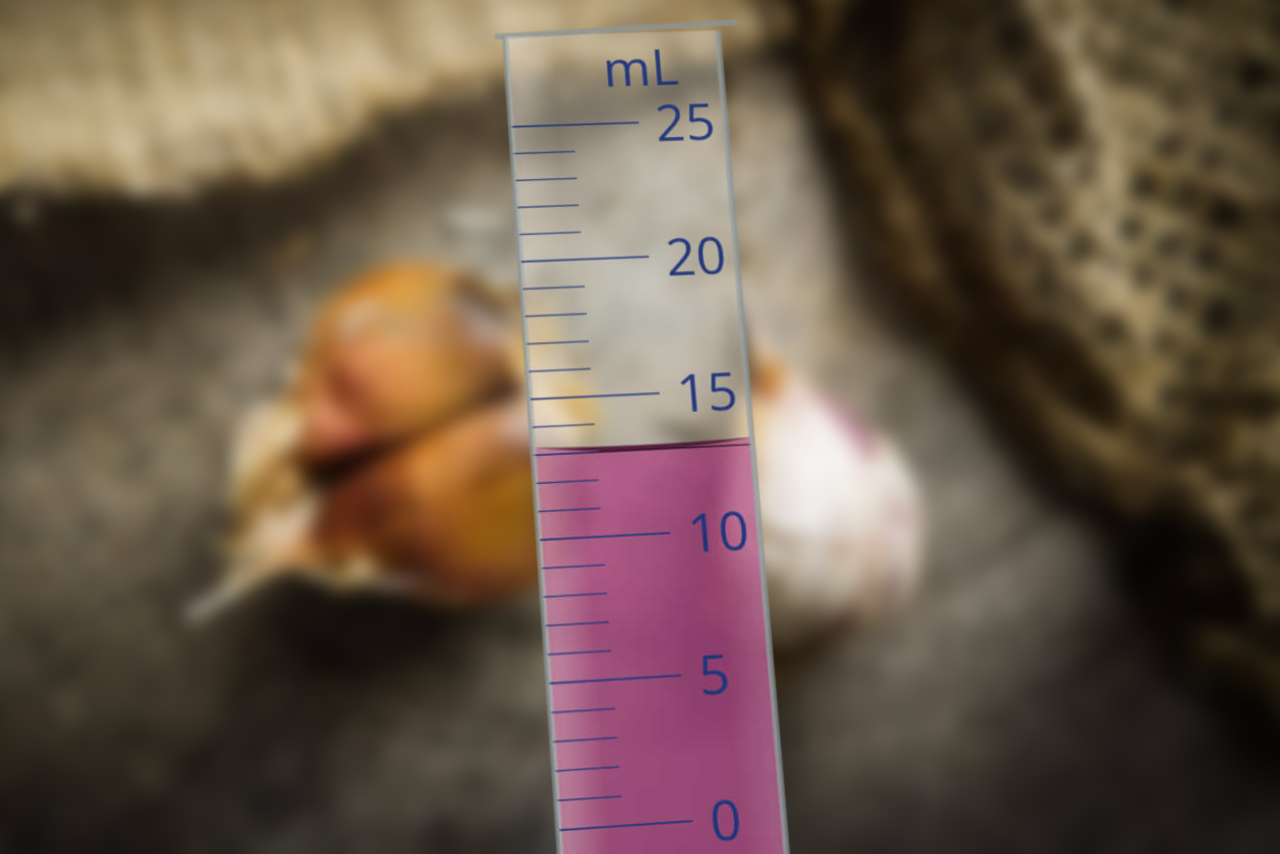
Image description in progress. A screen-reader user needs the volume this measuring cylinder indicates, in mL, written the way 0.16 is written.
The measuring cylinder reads 13
